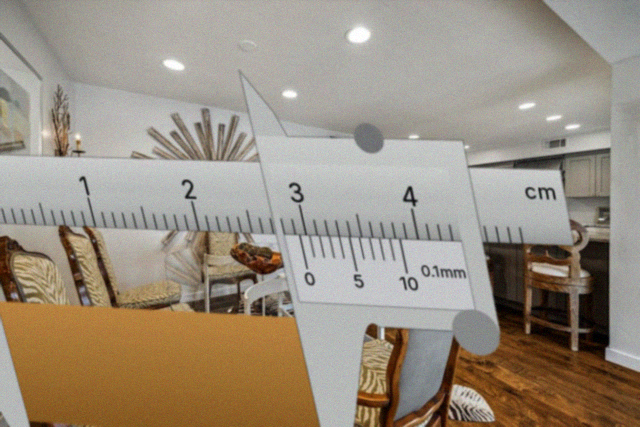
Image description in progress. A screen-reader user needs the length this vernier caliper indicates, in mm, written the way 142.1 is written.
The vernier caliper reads 29.4
